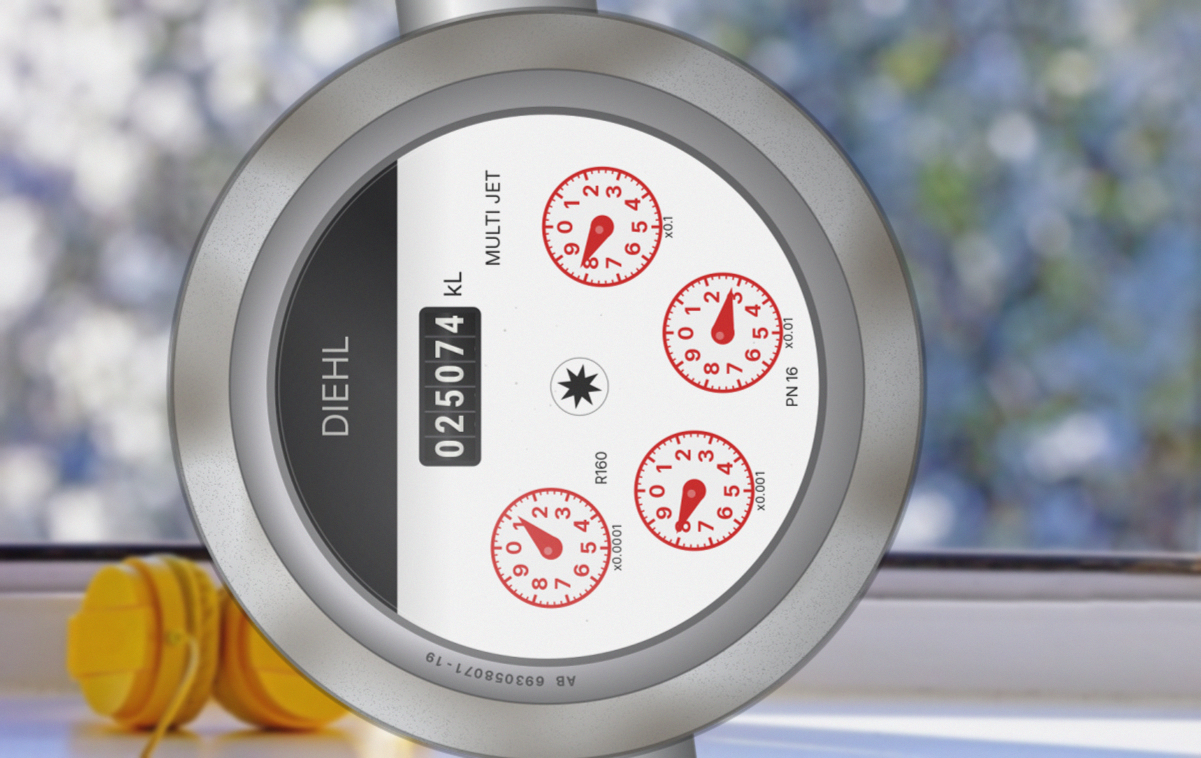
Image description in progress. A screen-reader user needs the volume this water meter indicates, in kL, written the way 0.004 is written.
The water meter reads 25074.8281
